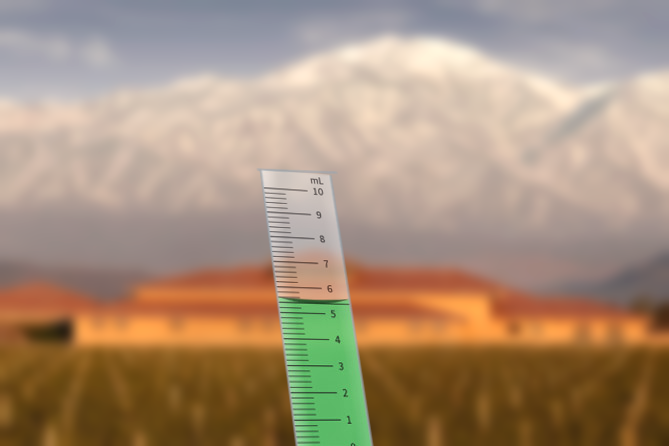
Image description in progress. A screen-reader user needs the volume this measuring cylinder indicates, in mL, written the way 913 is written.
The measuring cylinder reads 5.4
